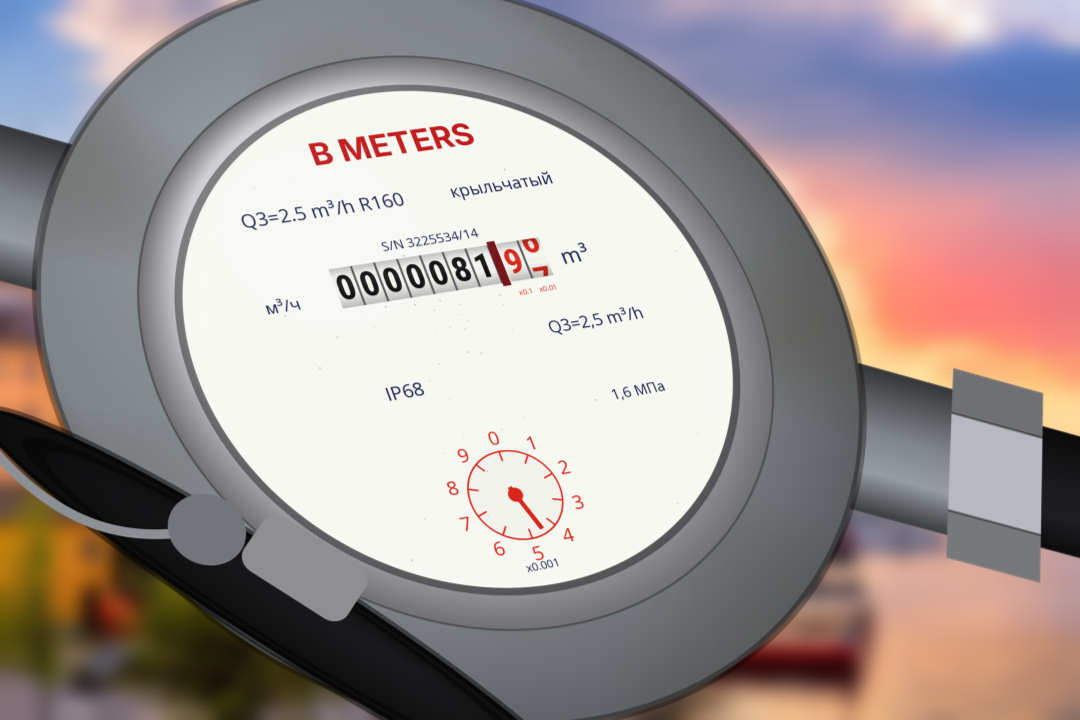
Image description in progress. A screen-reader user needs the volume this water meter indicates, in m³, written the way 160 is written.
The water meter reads 81.964
